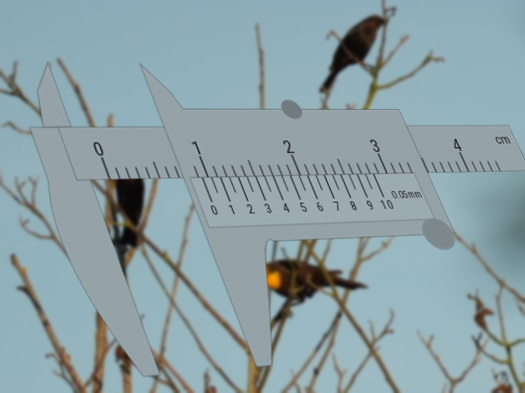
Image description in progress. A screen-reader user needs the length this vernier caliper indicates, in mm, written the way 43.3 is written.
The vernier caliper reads 9.4
